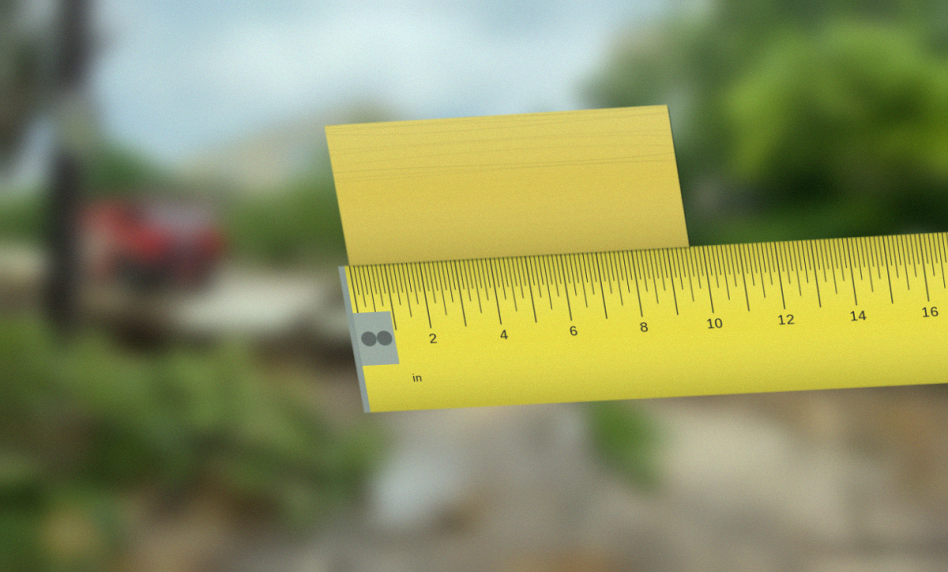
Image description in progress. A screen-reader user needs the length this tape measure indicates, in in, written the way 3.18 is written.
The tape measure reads 9.625
